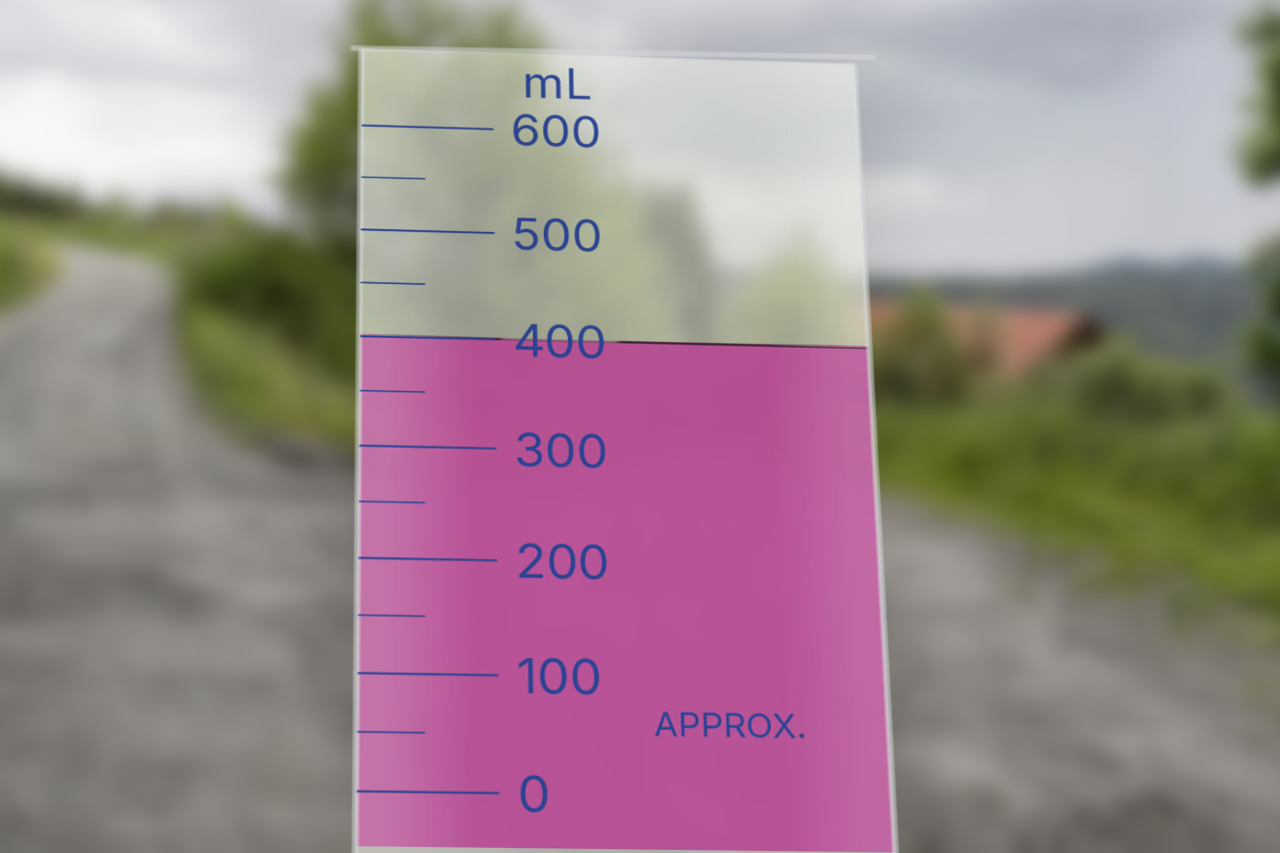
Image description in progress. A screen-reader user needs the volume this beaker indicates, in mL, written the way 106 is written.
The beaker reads 400
